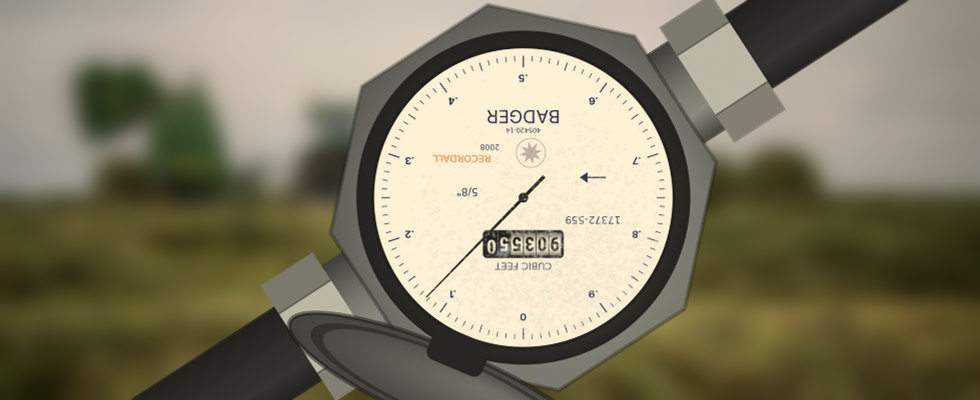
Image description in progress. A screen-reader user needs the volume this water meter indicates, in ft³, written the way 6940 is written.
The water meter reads 903550.12
